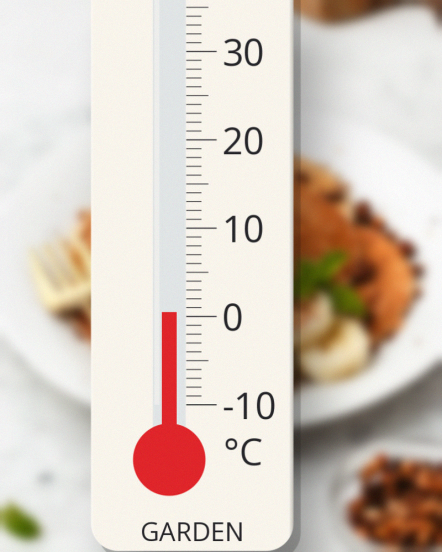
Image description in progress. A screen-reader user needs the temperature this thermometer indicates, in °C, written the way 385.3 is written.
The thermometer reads 0.5
